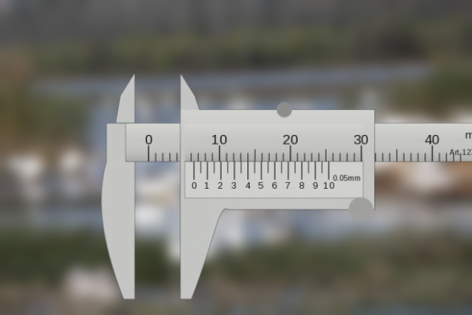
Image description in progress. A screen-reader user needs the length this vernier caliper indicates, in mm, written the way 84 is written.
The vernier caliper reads 6.4
